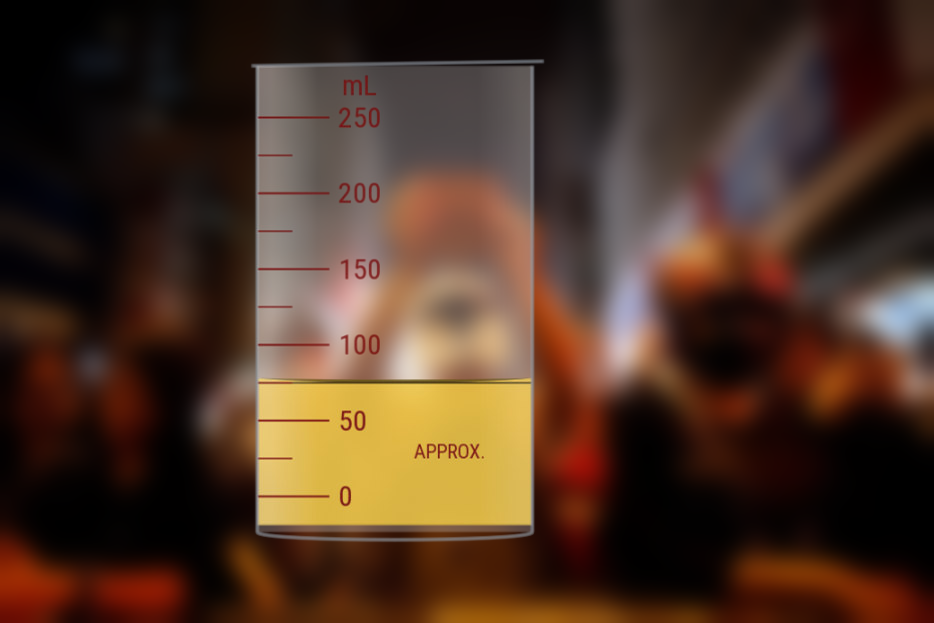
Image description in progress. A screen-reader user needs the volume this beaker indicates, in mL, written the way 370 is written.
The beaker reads 75
